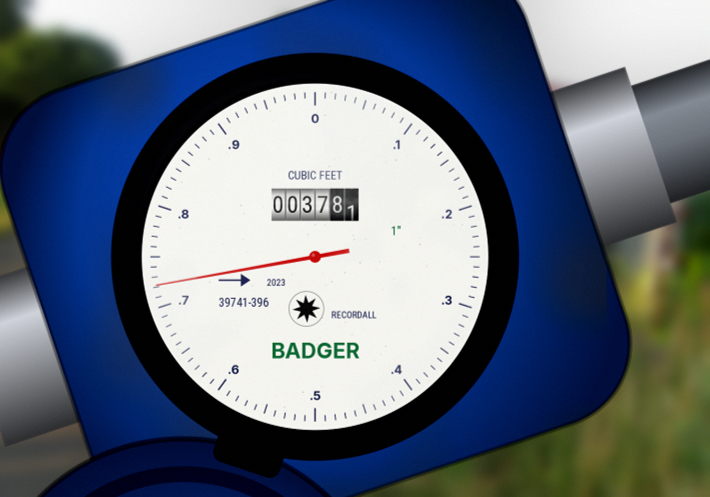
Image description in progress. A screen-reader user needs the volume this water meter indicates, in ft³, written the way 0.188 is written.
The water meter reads 3780.72
